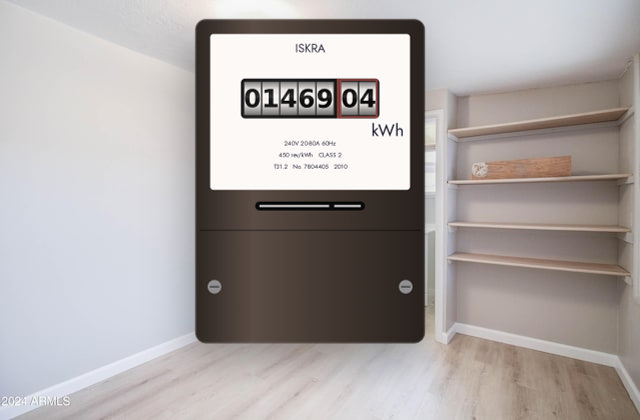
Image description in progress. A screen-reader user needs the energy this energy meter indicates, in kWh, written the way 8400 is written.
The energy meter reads 1469.04
